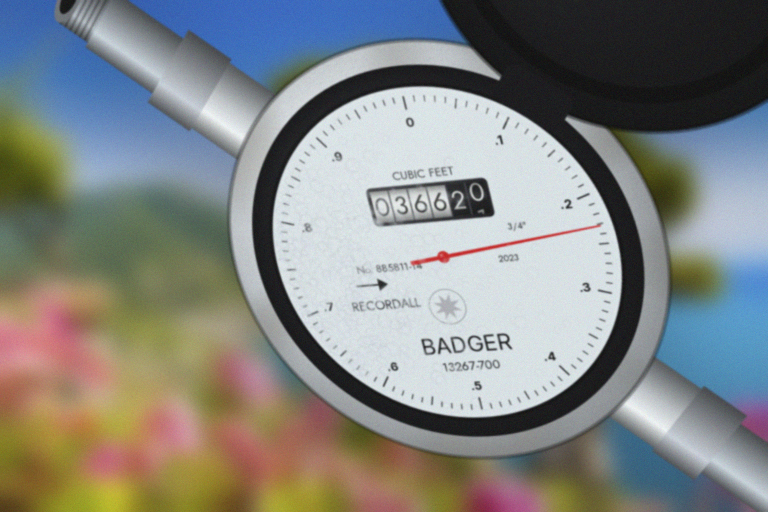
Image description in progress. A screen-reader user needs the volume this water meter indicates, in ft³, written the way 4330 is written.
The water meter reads 36620.23
